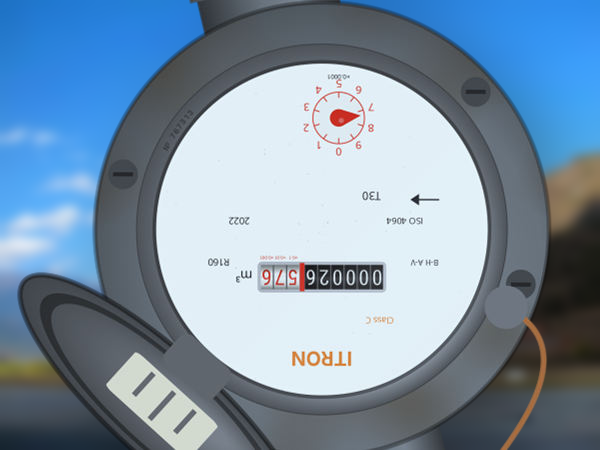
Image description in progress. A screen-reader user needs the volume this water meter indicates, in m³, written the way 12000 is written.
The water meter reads 26.5767
